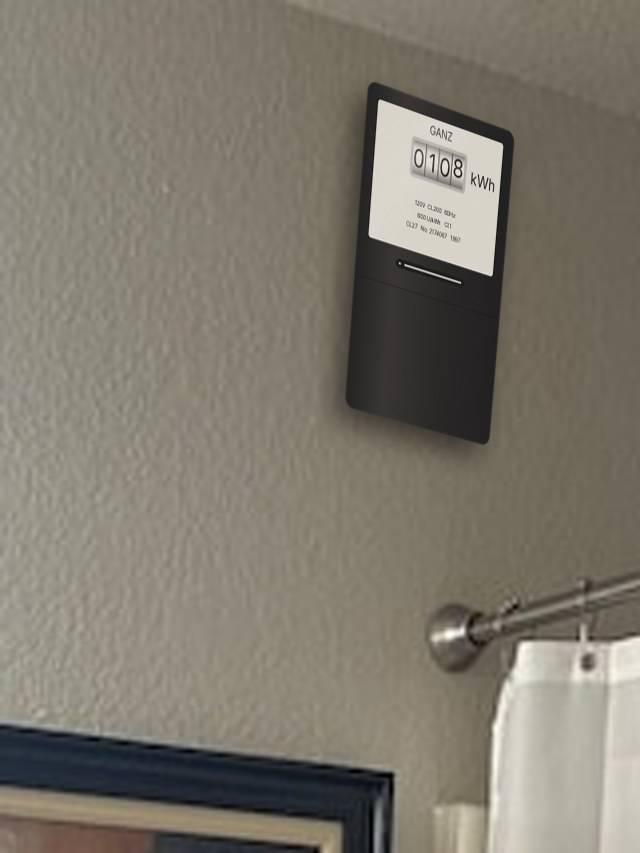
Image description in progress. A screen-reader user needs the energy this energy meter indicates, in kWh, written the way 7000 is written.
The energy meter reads 108
